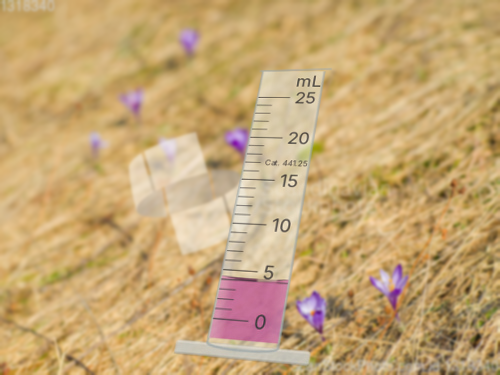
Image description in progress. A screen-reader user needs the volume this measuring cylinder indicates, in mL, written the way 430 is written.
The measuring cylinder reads 4
